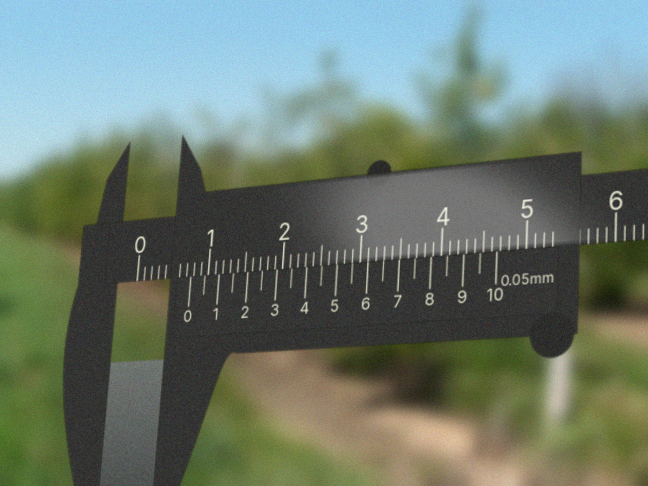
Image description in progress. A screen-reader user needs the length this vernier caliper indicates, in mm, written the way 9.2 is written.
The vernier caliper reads 7.6
